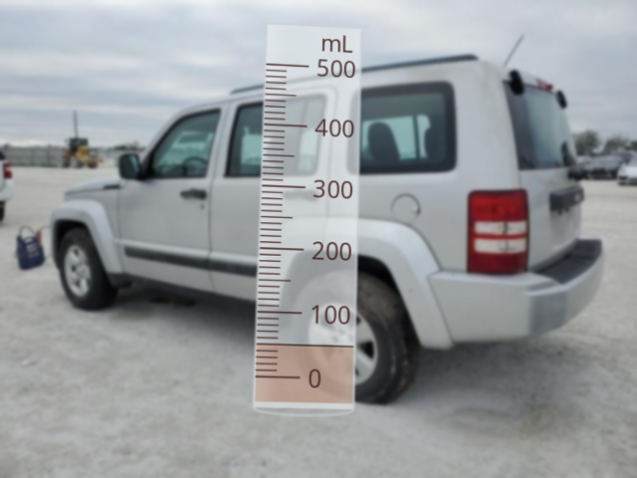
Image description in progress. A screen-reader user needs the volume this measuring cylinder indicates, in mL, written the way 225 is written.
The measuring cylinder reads 50
